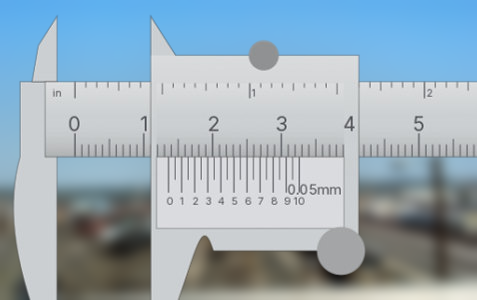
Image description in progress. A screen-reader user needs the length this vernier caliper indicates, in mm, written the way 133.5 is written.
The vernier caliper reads 13.6
